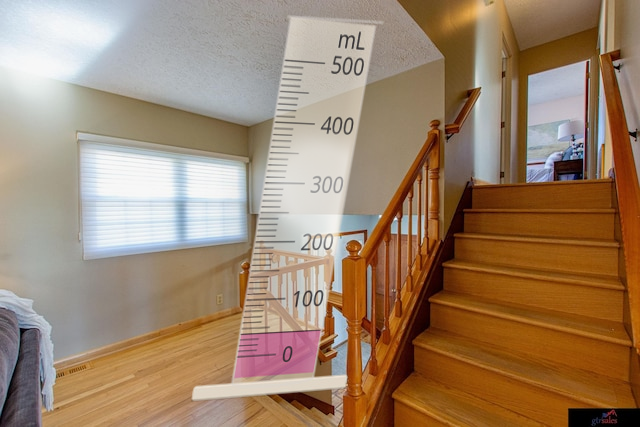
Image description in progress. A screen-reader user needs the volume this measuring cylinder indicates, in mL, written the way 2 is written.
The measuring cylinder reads 40
